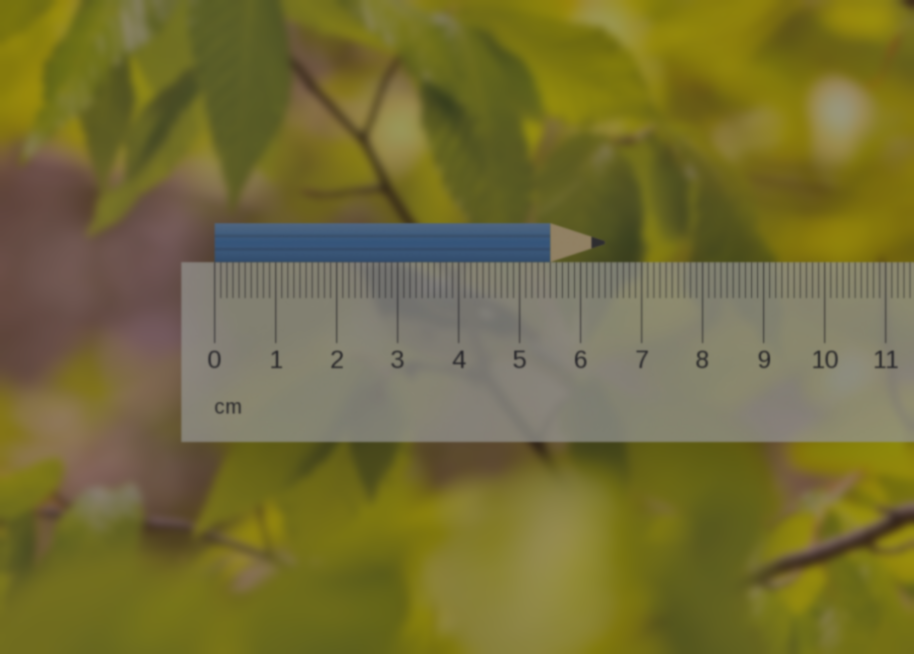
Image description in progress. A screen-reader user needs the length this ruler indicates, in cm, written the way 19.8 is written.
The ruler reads 6.4
